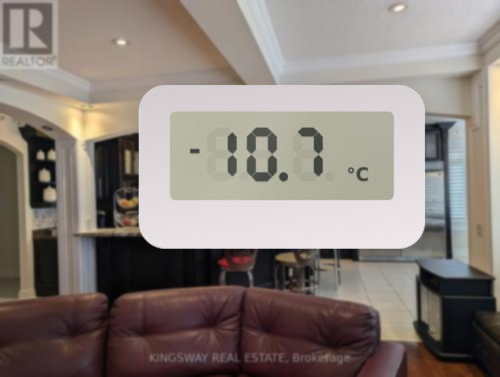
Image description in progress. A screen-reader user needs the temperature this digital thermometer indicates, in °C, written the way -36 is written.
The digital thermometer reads -10.7
